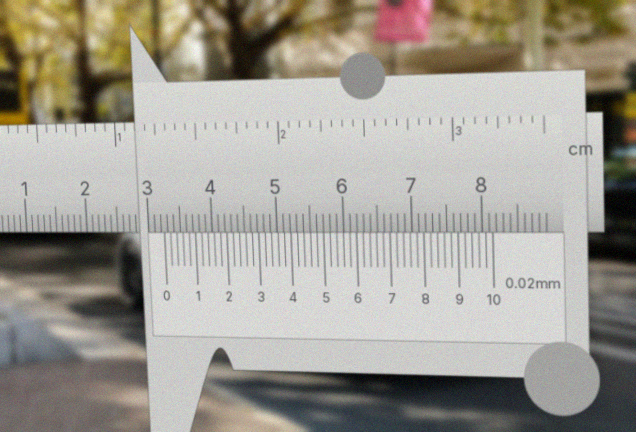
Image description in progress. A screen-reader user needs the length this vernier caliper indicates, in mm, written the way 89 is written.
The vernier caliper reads 32.5
